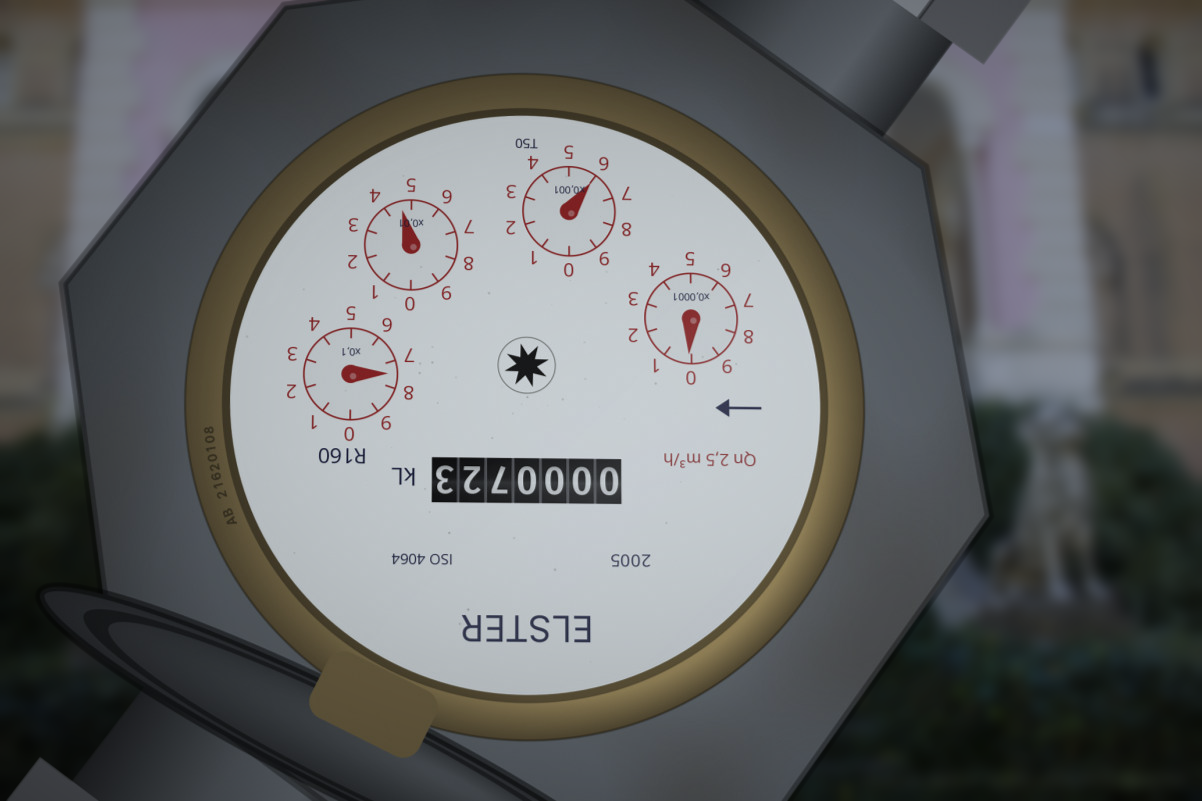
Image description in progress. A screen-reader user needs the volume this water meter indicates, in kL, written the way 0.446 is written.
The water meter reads 723.7460
